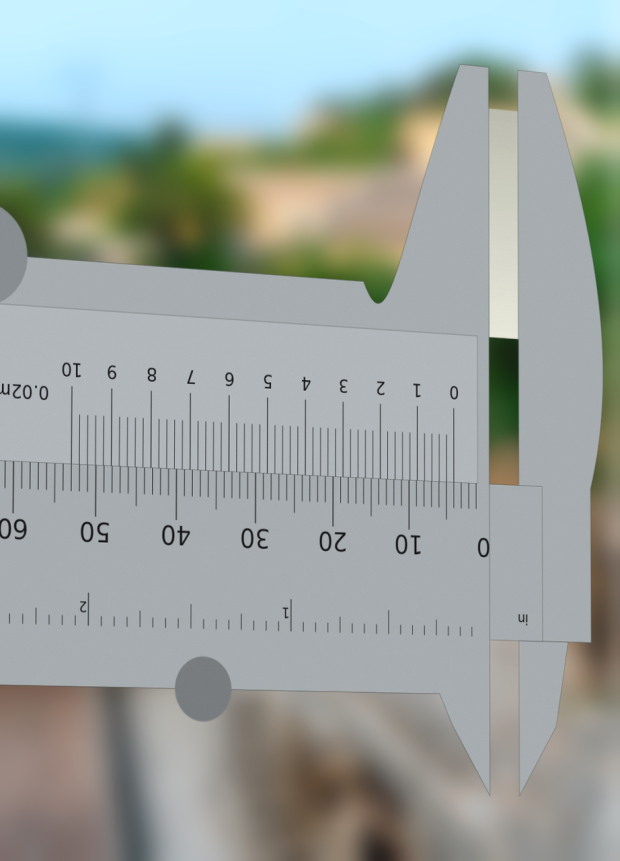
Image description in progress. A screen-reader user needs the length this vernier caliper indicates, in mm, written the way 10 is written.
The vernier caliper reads 4.0
